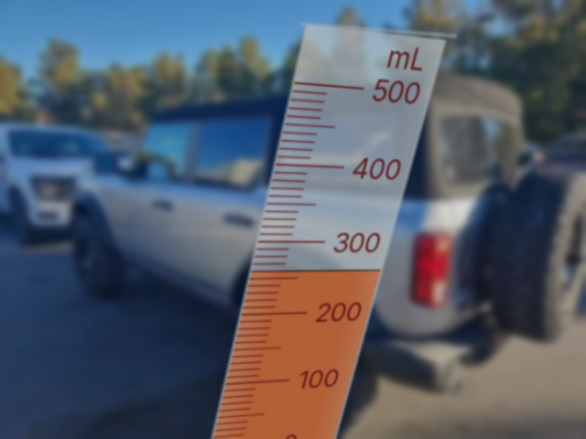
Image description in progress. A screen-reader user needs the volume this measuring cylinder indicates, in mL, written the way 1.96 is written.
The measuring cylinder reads 260
